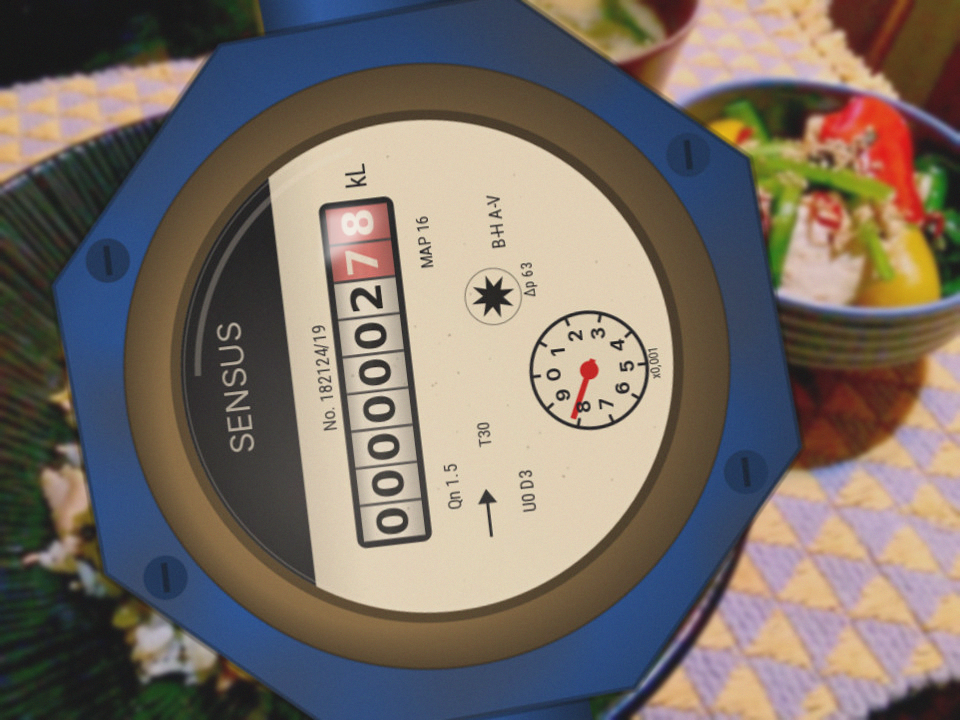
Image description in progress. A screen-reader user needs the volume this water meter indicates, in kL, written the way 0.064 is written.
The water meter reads 2.788
